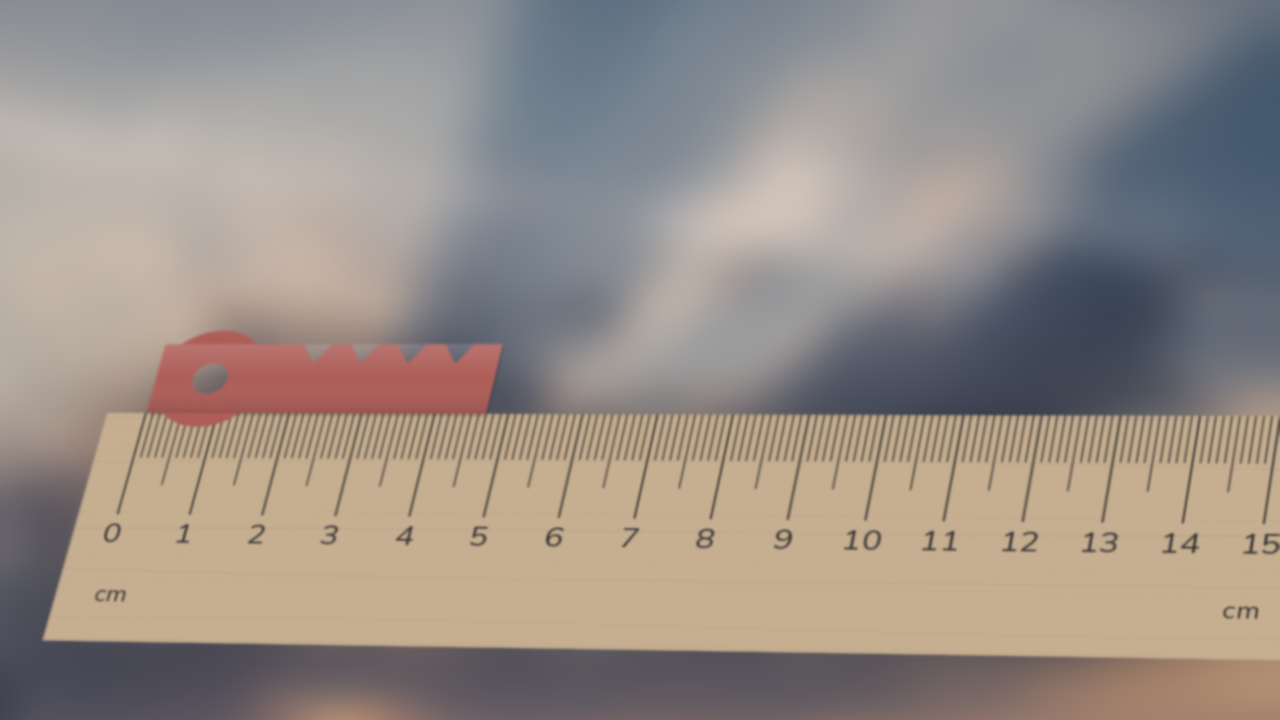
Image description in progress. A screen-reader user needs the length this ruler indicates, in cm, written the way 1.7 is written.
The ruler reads 4.7
